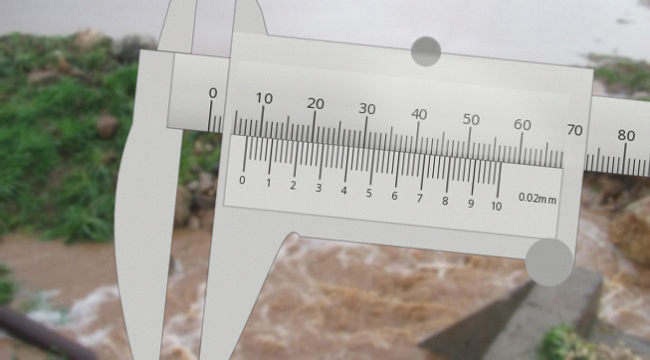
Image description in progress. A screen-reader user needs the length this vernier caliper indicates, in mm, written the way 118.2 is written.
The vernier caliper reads 7.5
